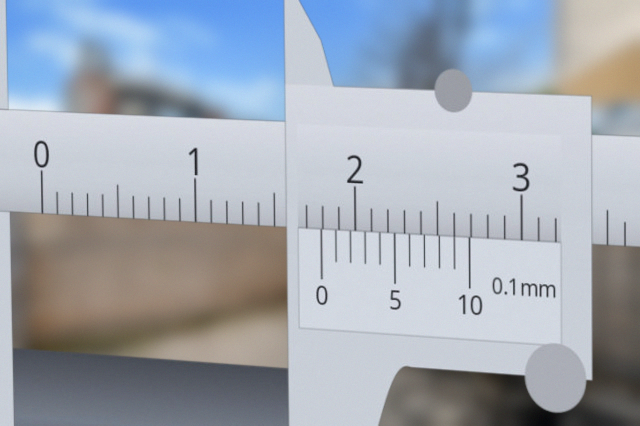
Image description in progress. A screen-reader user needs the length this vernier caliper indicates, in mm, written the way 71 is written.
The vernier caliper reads 17.9
